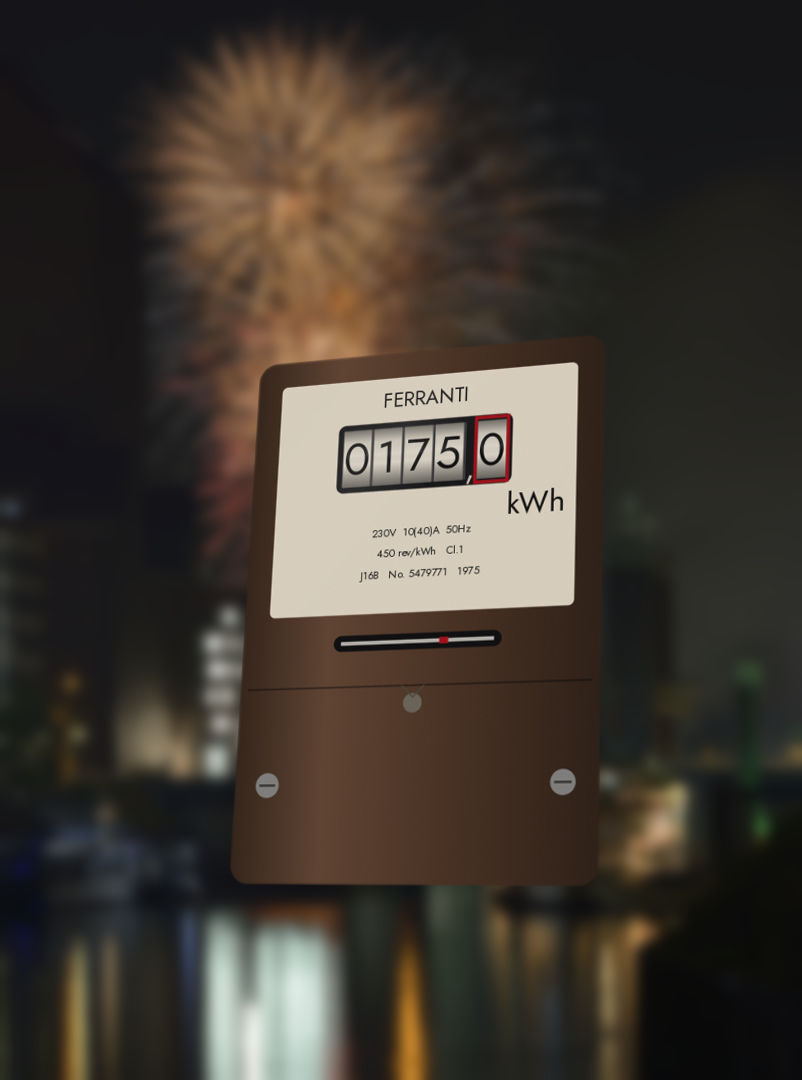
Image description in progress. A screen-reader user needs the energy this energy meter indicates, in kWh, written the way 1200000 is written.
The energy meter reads 175.0
